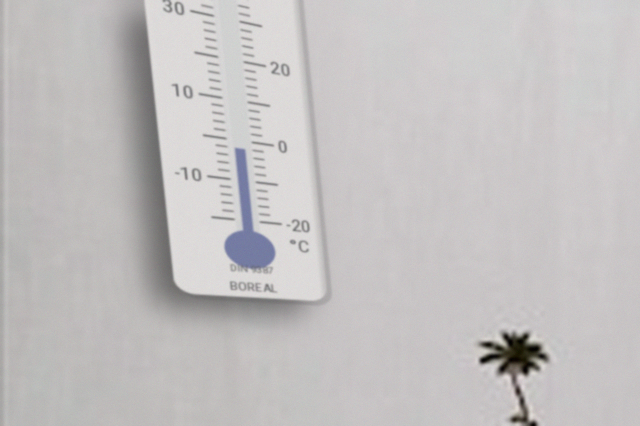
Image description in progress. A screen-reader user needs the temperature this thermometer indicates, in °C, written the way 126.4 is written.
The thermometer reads -2
